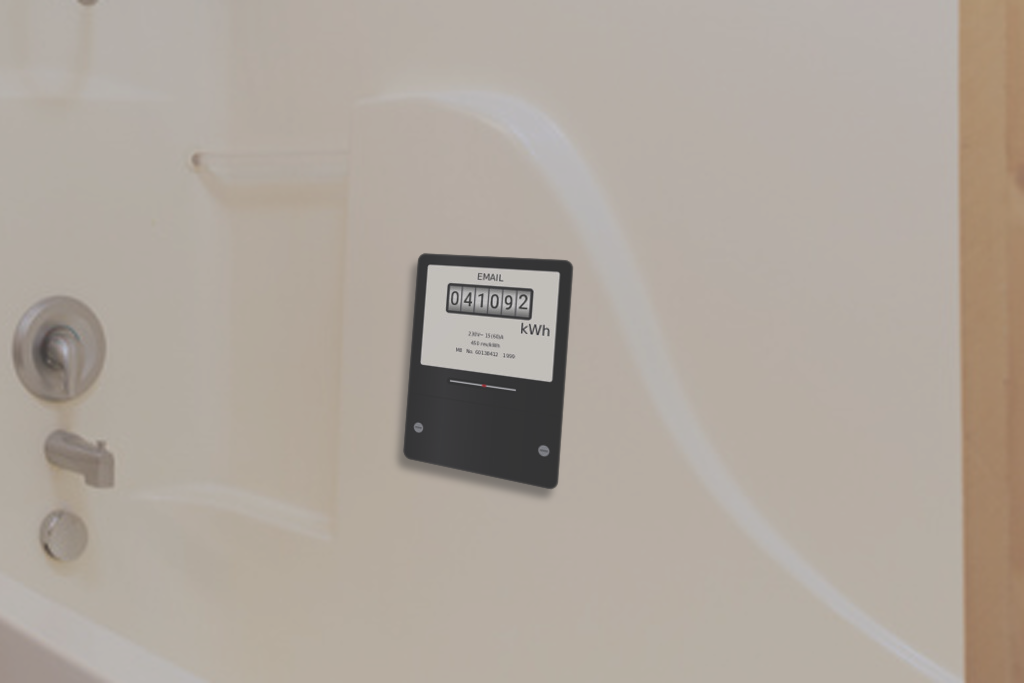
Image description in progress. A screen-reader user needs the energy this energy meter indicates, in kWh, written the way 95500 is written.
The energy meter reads 41092
